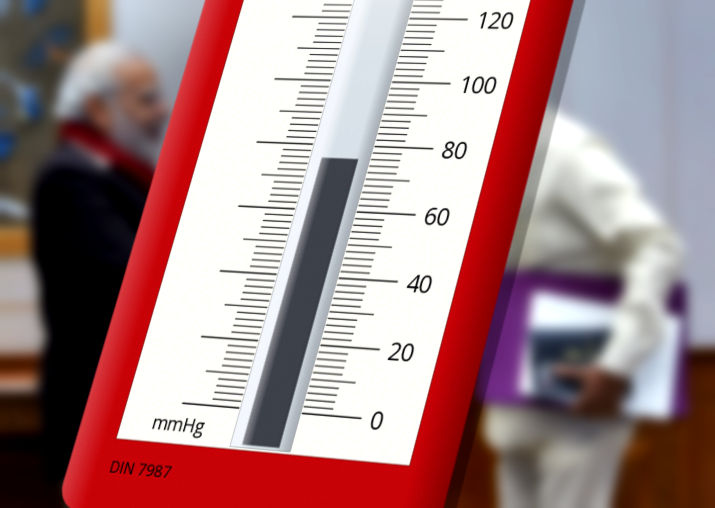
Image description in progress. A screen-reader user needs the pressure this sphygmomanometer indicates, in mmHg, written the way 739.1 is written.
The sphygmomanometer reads 76
